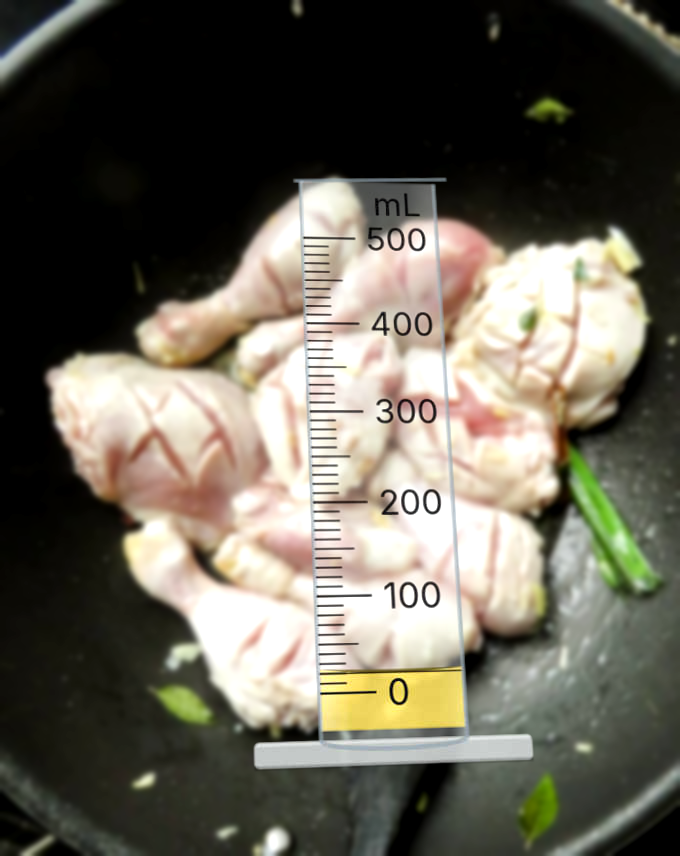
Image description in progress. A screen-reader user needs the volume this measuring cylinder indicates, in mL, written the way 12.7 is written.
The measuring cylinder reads 20
